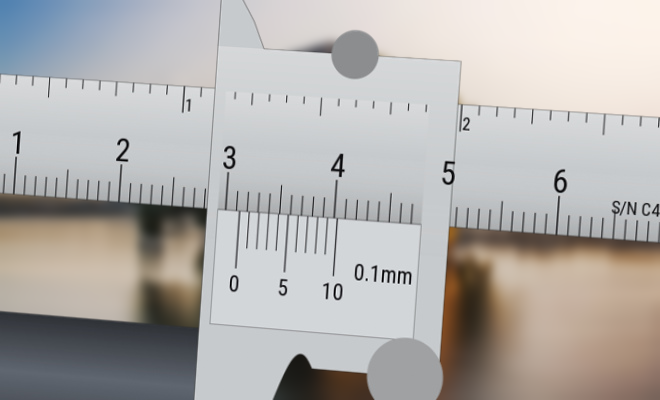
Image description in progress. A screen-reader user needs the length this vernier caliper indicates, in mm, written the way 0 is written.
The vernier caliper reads 31.3
